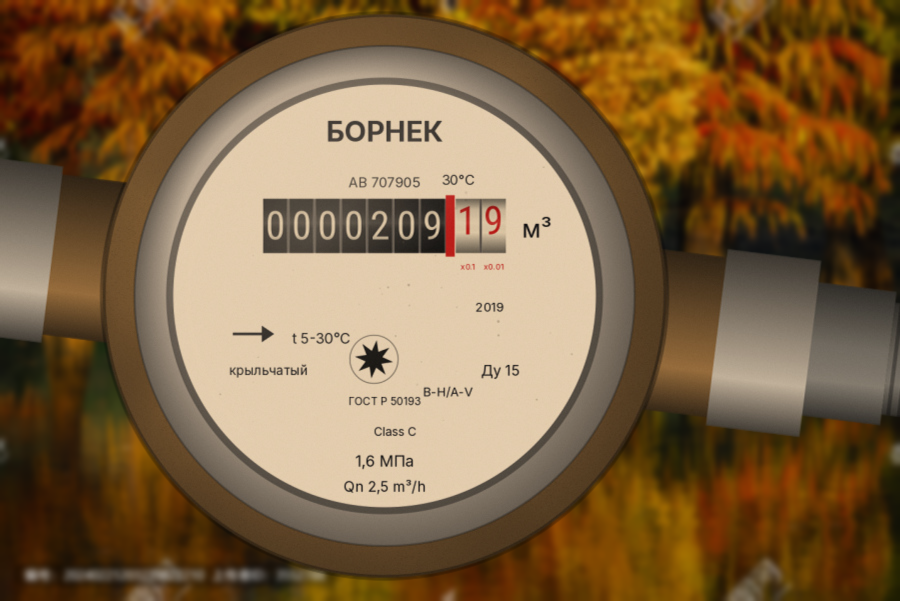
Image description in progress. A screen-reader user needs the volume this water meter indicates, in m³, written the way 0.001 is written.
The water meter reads 209.19
